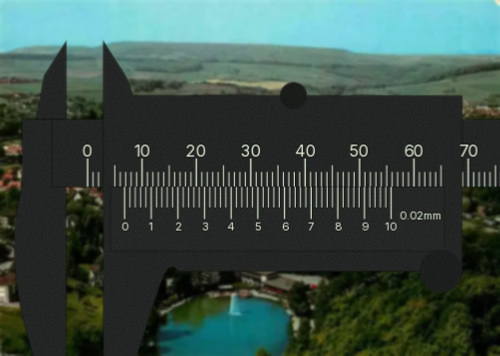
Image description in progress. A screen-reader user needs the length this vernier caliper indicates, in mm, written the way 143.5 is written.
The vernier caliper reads 6.8
